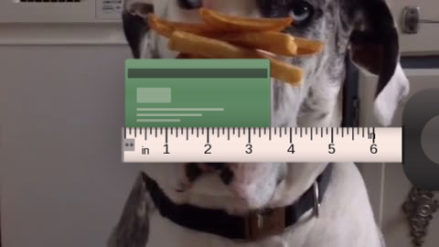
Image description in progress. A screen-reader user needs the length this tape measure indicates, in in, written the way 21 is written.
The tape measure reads 3.5
